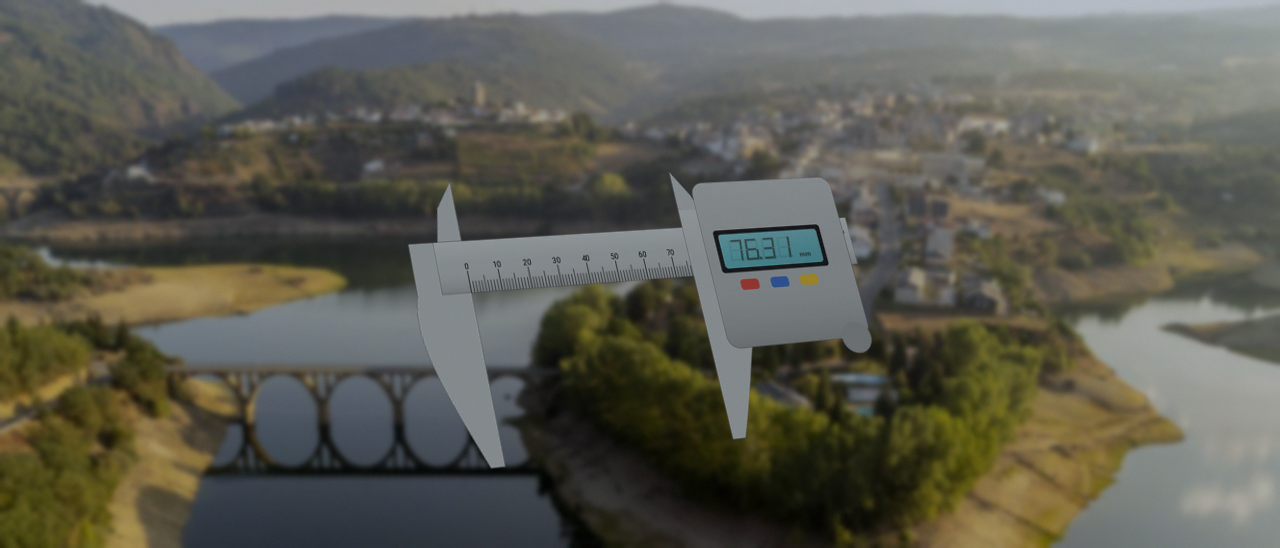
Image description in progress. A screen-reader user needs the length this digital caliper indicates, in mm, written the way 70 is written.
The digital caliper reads 76.31
